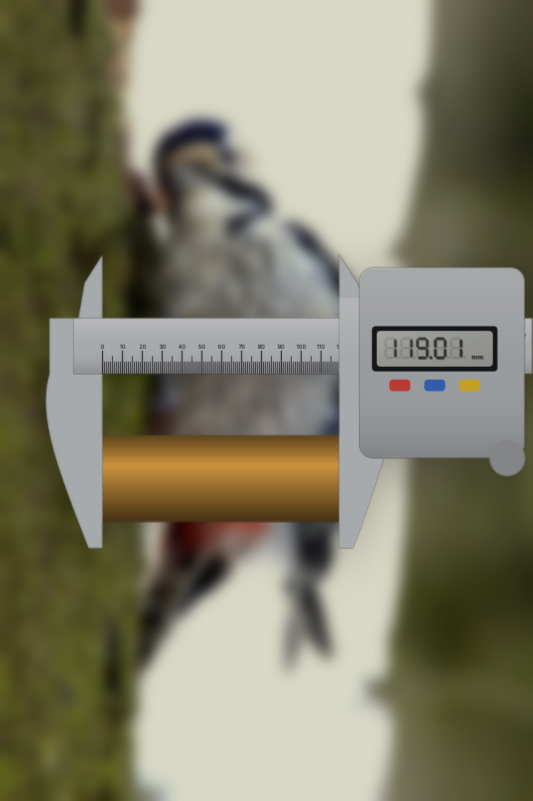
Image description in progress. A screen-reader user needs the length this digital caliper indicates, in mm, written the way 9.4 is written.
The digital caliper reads 119.01
